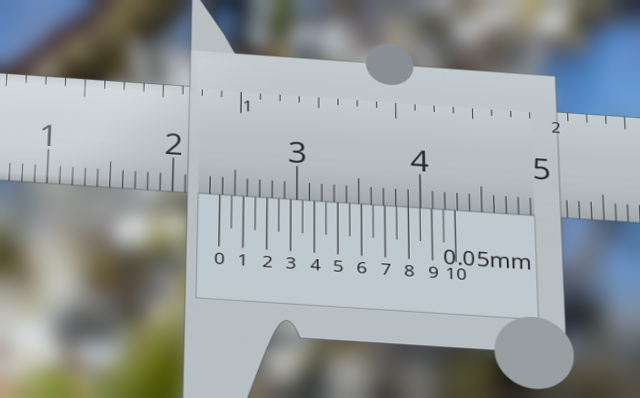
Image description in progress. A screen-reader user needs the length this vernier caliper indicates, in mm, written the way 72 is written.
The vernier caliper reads 23.8
